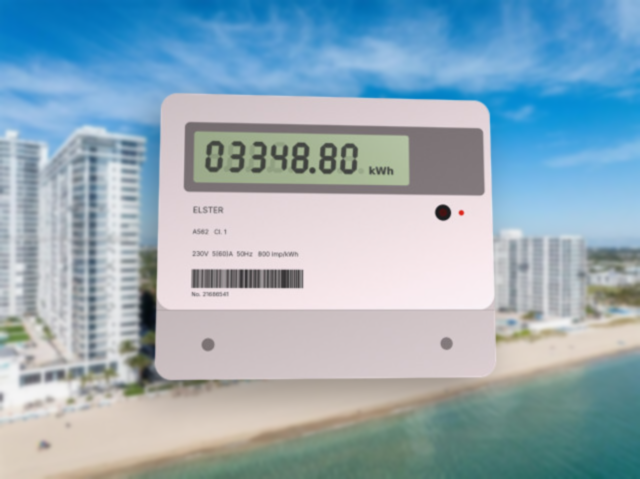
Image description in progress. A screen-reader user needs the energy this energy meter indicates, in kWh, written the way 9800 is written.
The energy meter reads 3348.80
